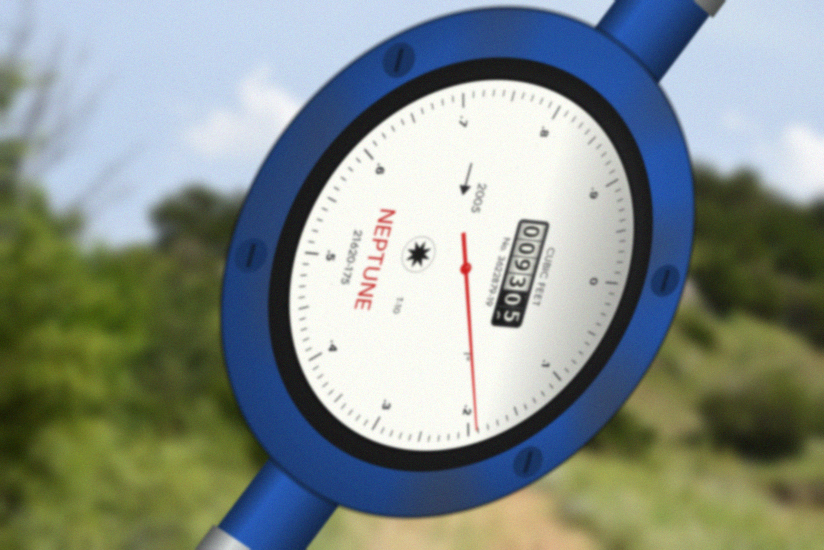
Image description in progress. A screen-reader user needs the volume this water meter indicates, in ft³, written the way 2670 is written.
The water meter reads 9305.19
